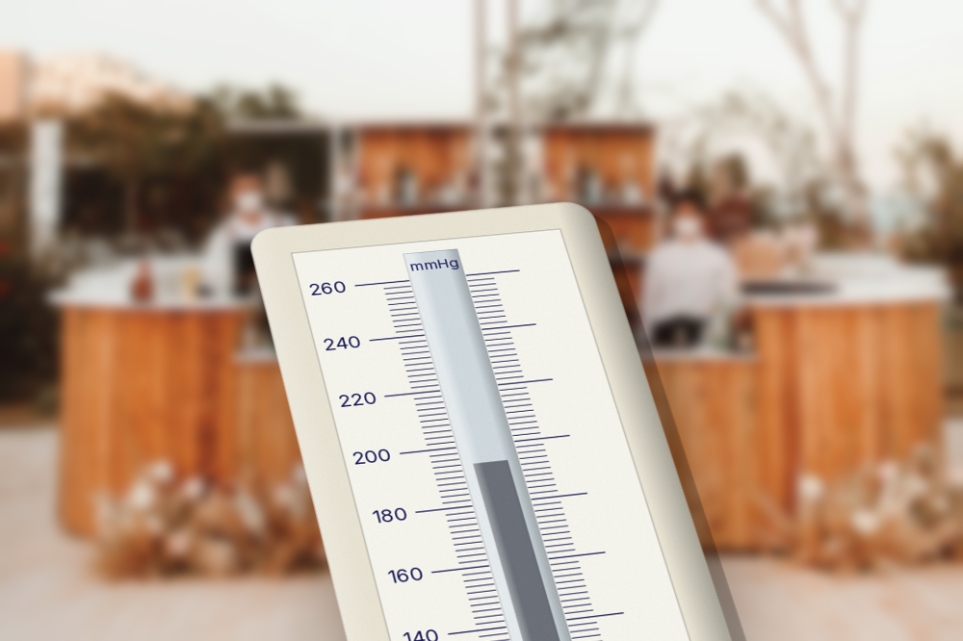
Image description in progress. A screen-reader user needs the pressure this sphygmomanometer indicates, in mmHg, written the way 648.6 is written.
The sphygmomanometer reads 194
